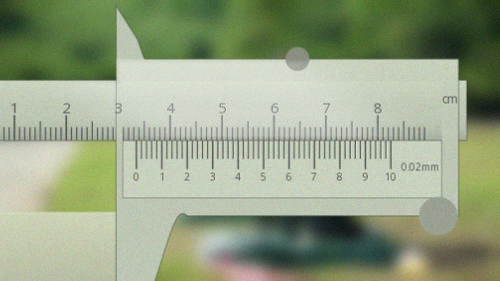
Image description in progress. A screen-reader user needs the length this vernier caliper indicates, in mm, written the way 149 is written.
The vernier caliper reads 33.5
